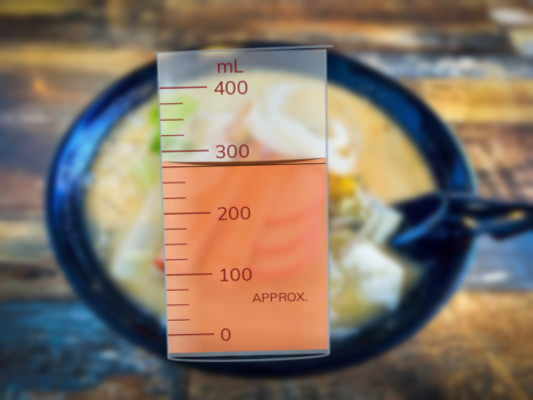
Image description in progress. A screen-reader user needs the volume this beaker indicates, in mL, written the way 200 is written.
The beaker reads 275
